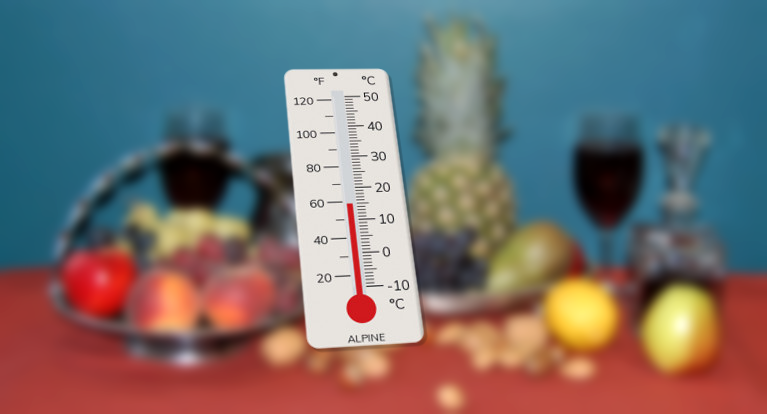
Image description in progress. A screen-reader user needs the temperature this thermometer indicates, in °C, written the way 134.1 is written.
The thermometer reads 15
